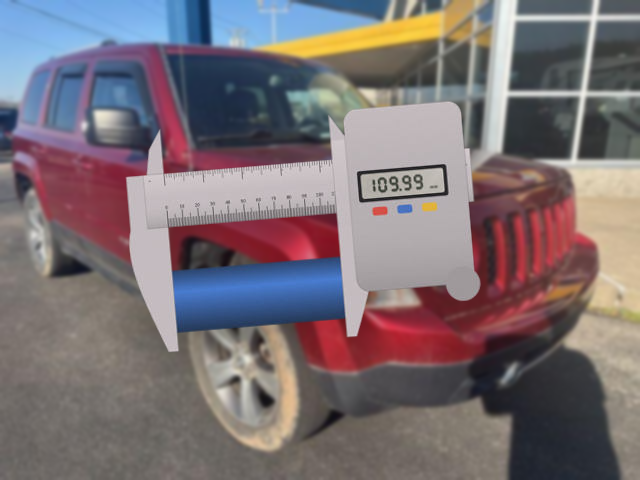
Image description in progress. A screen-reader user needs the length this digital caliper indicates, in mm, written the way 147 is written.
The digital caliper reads 109.99
